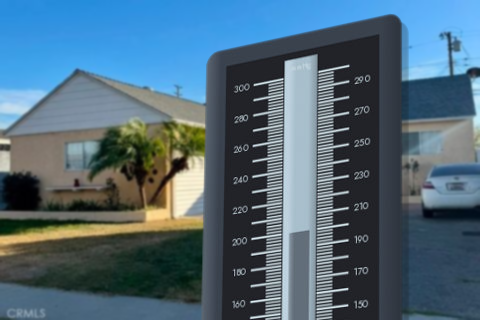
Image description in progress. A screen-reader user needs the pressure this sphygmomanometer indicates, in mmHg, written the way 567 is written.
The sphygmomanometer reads 200
